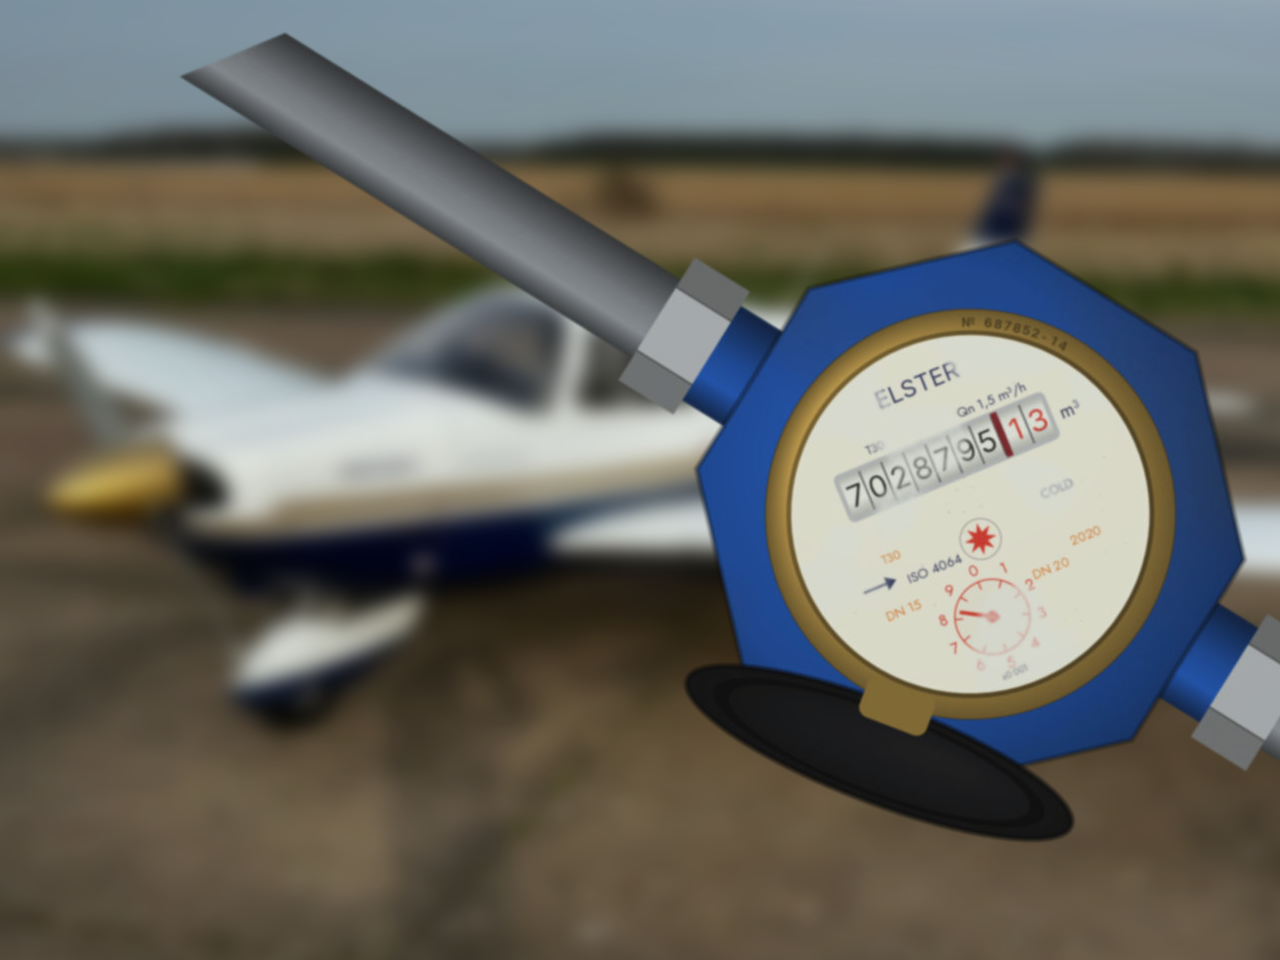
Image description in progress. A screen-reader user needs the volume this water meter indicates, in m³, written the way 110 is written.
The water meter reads 7028795.138
